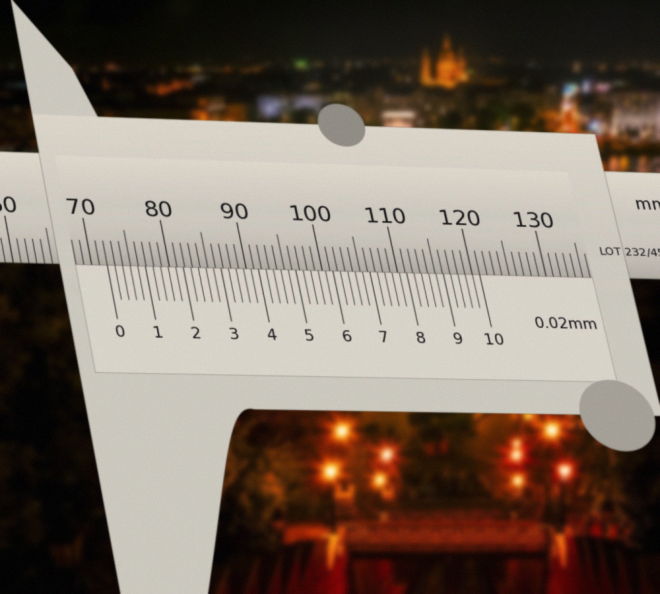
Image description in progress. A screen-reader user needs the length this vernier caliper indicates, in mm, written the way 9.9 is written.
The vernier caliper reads 72.0
